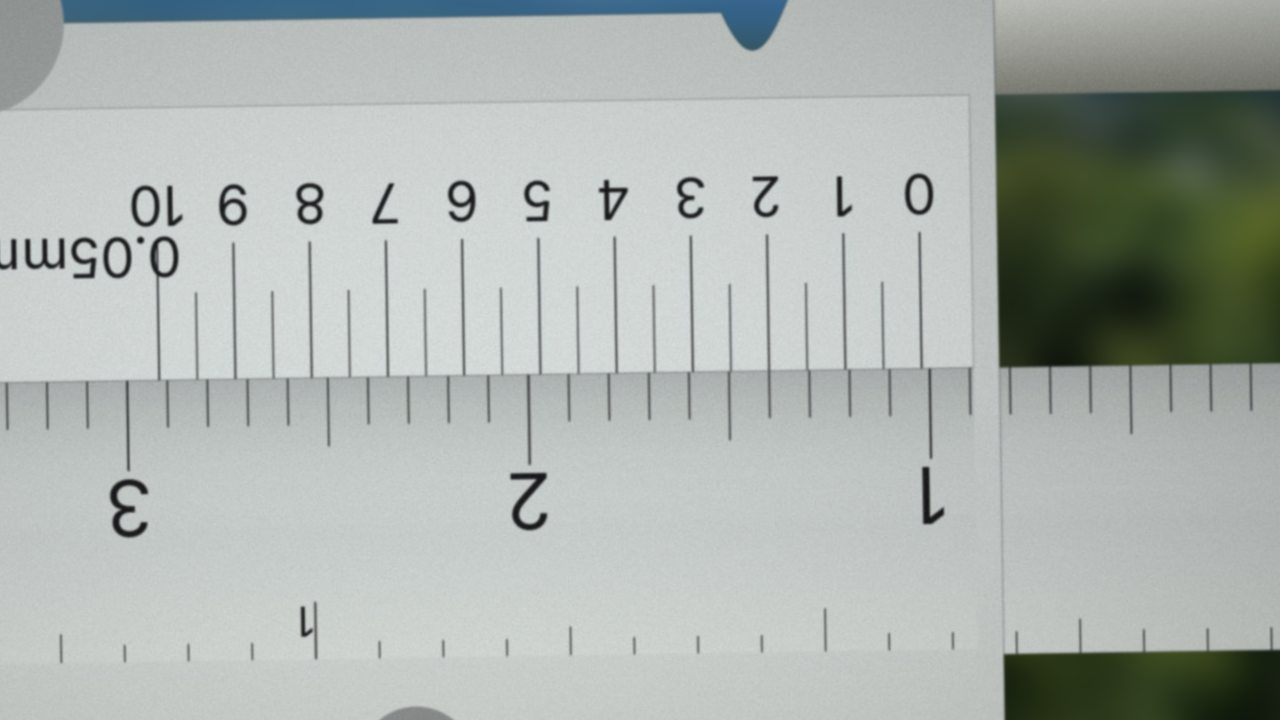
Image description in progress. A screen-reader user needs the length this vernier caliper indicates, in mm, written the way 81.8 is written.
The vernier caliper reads 10.20
